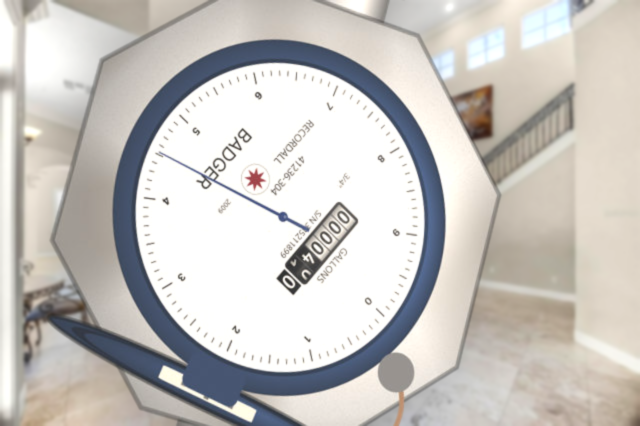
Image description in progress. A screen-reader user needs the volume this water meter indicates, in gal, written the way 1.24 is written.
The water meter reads 404.5
